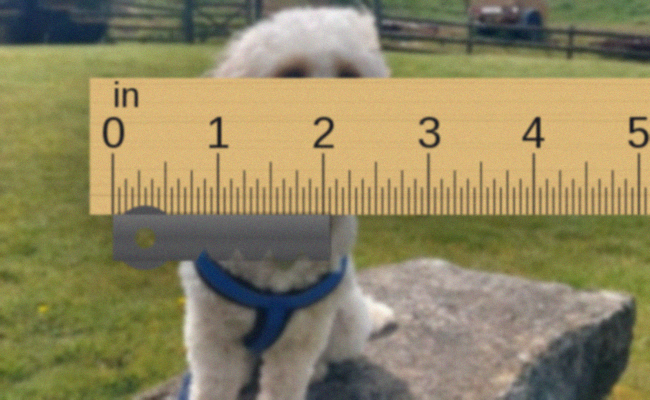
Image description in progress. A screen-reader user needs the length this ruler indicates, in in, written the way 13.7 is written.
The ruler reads 2.0625
